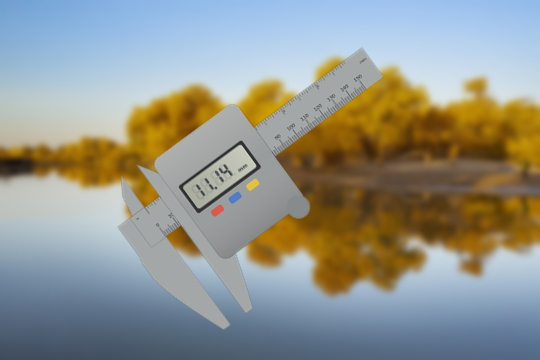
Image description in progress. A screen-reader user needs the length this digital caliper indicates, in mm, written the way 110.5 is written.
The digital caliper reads 11.14
